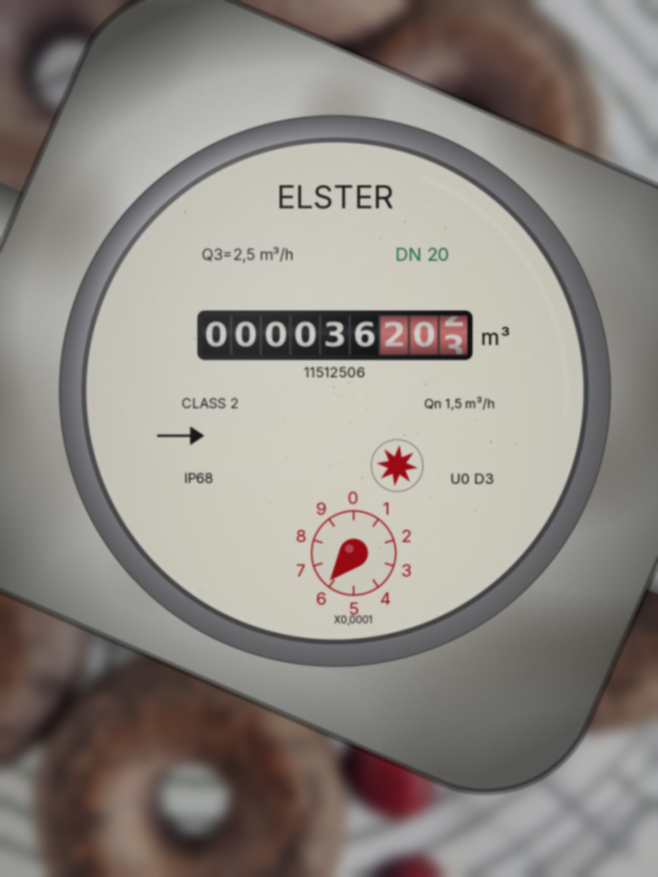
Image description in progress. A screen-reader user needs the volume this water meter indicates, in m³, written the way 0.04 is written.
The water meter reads 36.2026
